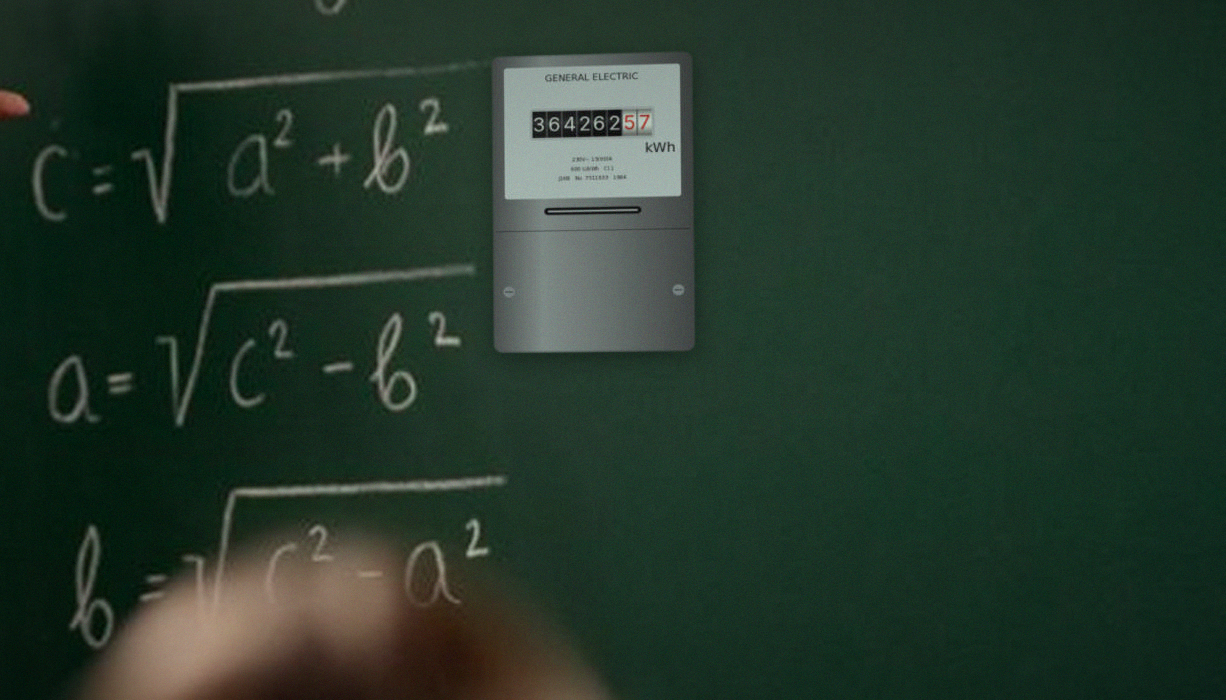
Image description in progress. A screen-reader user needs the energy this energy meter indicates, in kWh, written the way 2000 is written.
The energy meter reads 364262.57
